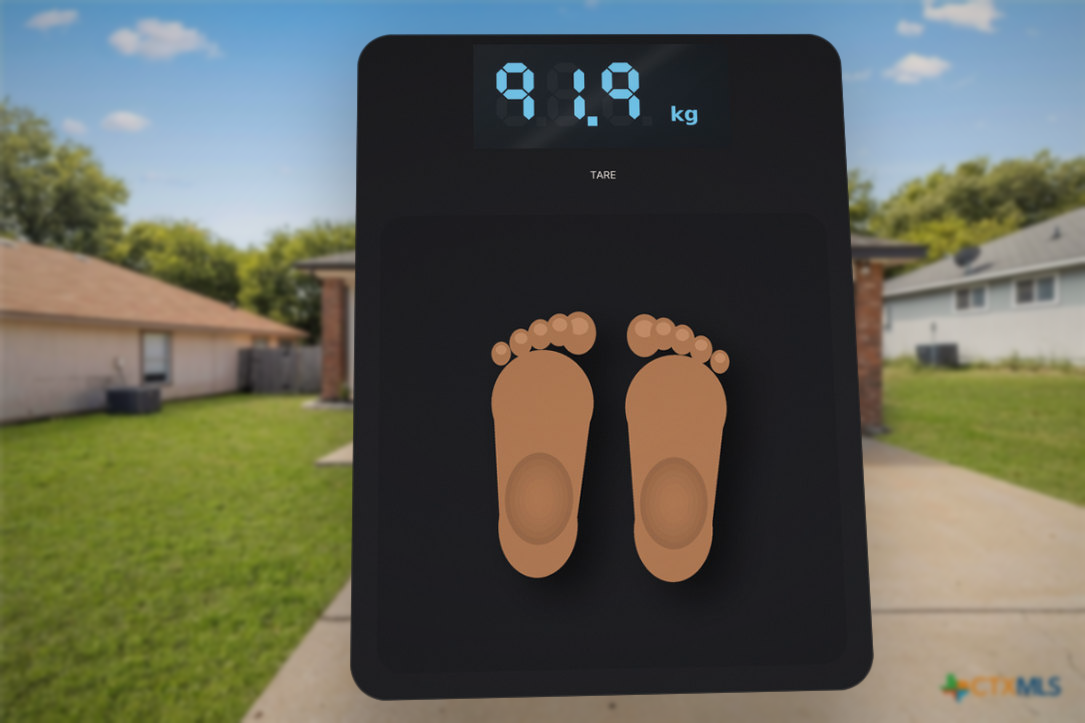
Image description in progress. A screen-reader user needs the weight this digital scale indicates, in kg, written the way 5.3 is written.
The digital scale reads 91.9
